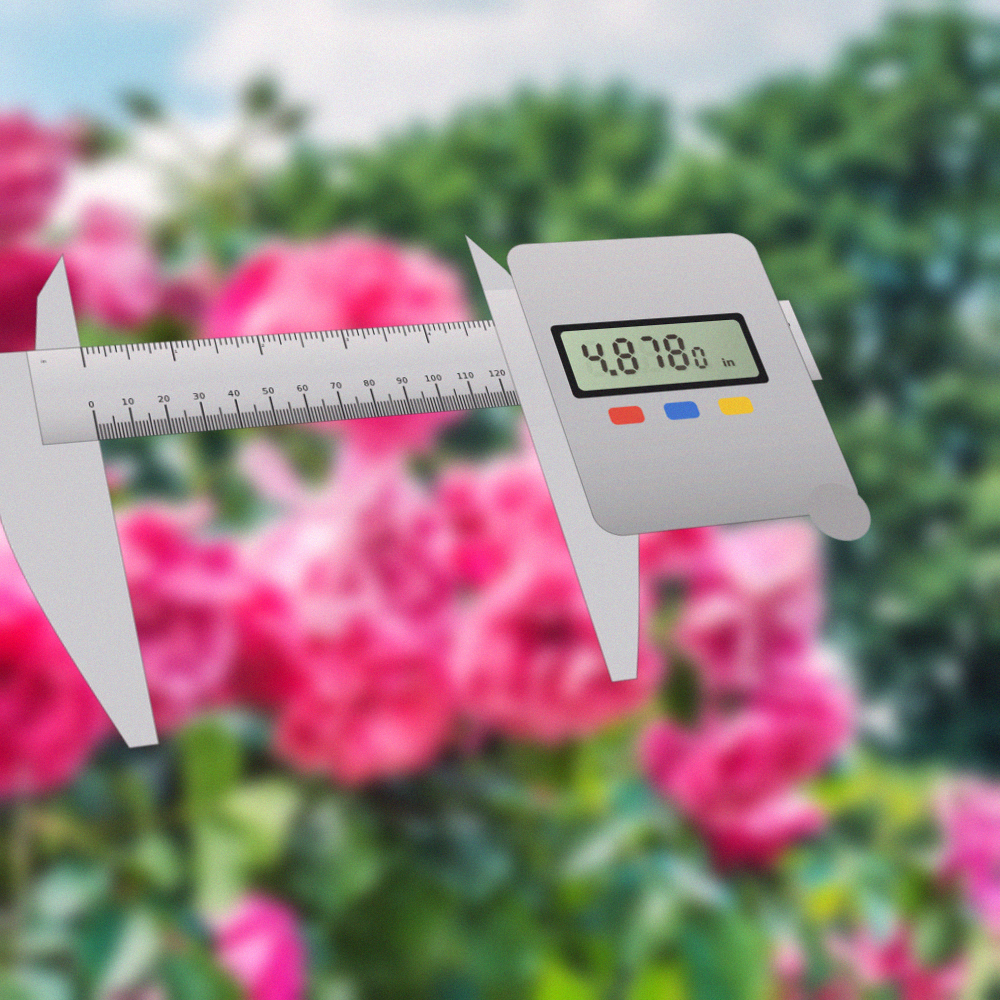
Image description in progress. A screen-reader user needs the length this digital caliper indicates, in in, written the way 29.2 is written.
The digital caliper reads 4.8780
